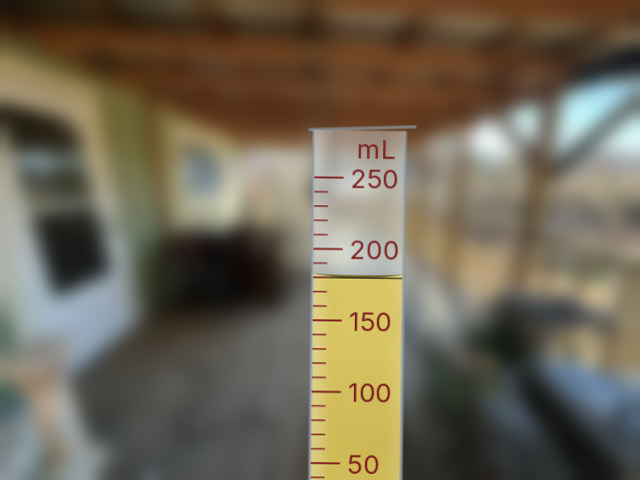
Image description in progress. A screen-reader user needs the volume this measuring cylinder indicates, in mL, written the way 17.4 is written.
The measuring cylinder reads 180
